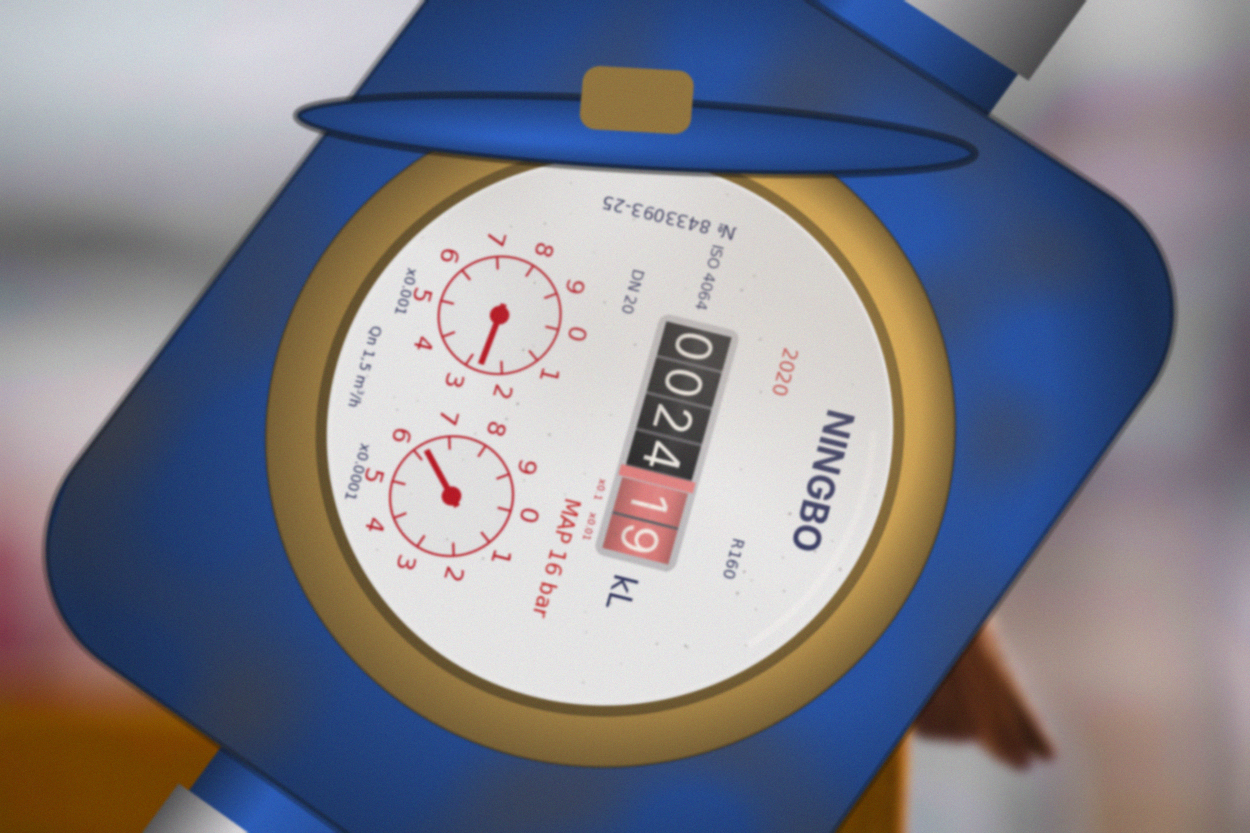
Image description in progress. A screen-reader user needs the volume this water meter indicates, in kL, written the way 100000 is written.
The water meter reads 24.1926
